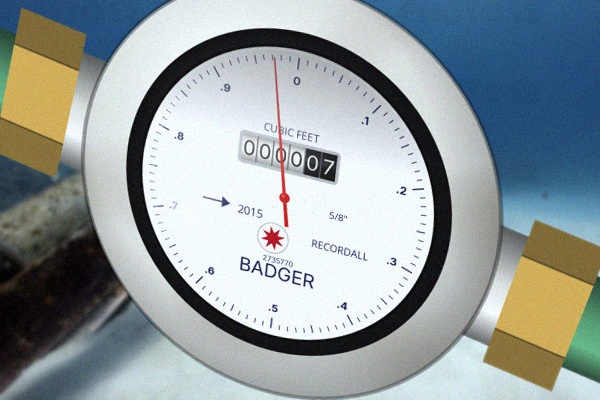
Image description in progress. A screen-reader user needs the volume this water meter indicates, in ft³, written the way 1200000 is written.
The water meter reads 6.97
